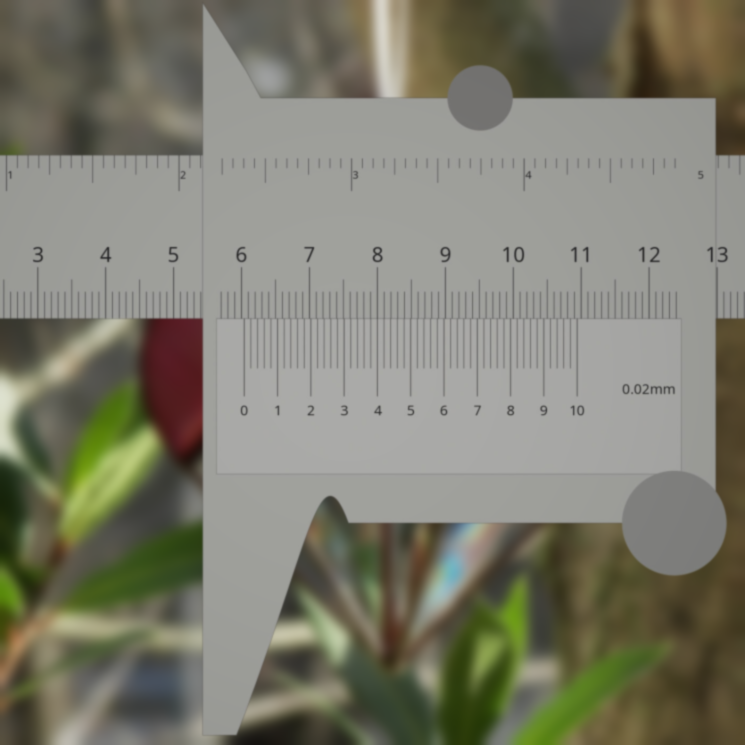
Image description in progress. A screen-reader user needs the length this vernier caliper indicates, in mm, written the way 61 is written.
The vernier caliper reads 60.4
